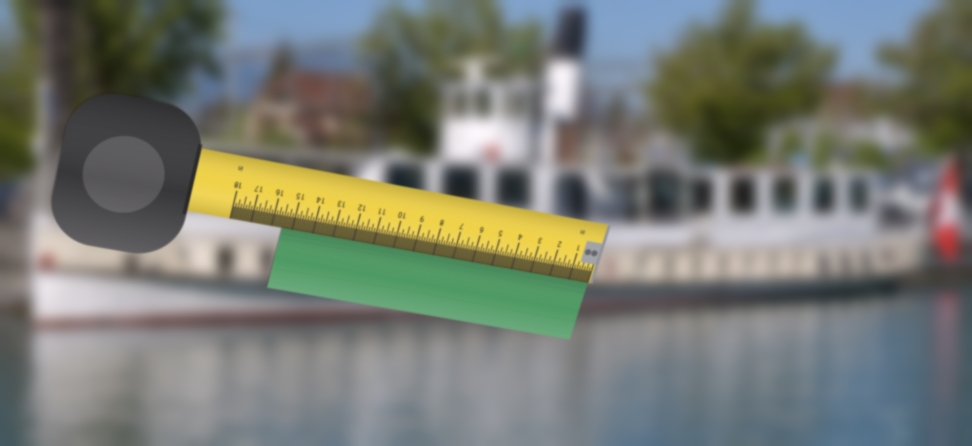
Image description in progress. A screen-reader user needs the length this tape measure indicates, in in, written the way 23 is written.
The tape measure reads 15.5
